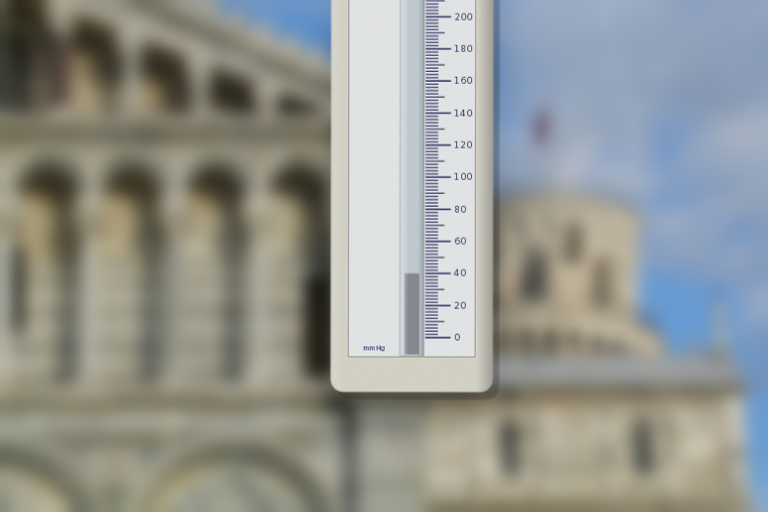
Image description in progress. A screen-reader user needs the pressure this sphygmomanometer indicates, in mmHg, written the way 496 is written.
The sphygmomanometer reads 40
